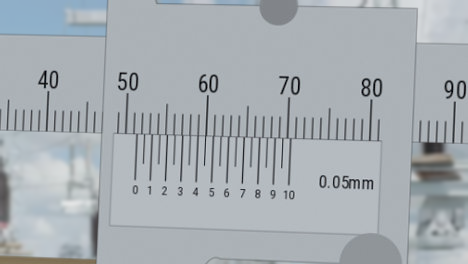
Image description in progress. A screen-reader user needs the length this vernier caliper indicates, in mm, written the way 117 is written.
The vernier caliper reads 51.4
